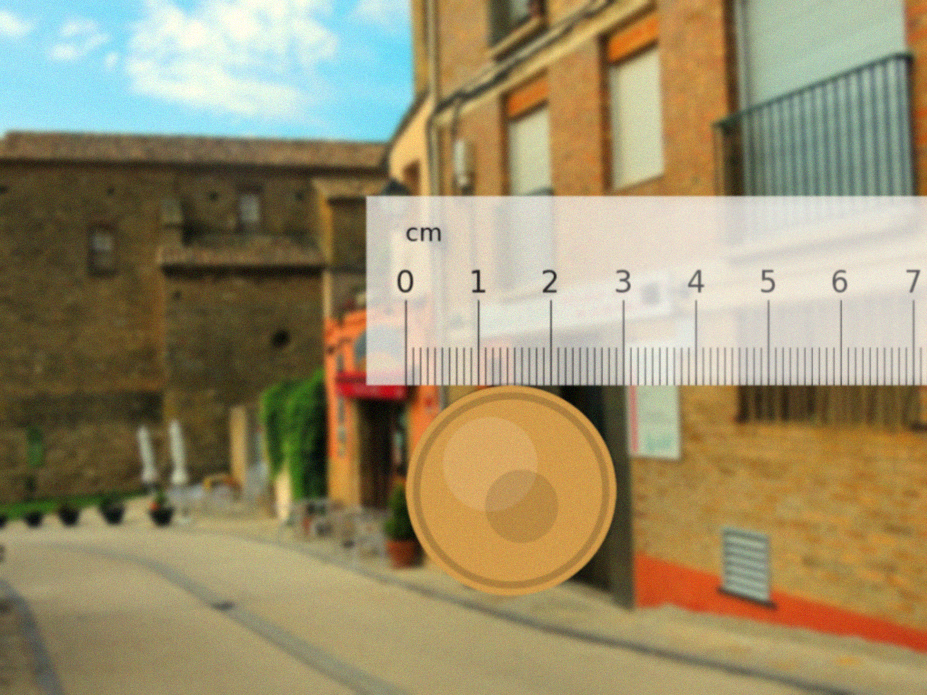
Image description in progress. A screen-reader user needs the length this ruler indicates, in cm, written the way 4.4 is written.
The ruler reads 2.9
